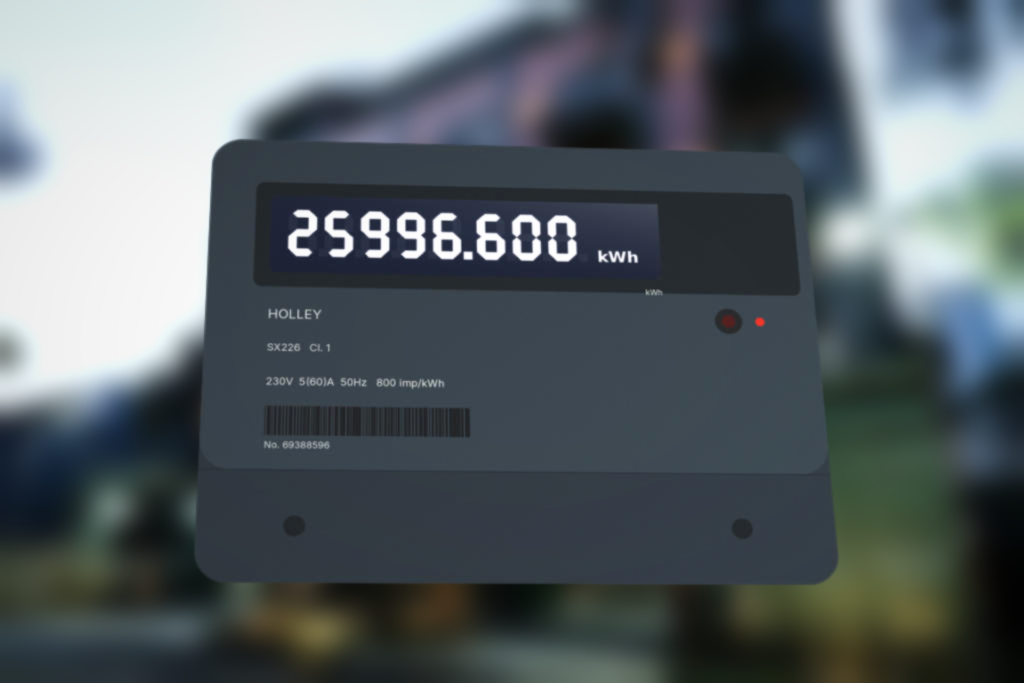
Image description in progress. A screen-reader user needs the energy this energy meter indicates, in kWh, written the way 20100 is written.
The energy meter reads 25996.600
